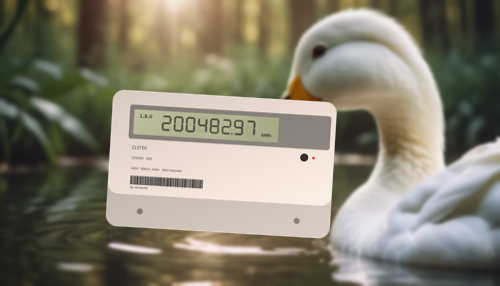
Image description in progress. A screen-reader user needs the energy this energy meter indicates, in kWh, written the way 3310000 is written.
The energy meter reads 200482.97
